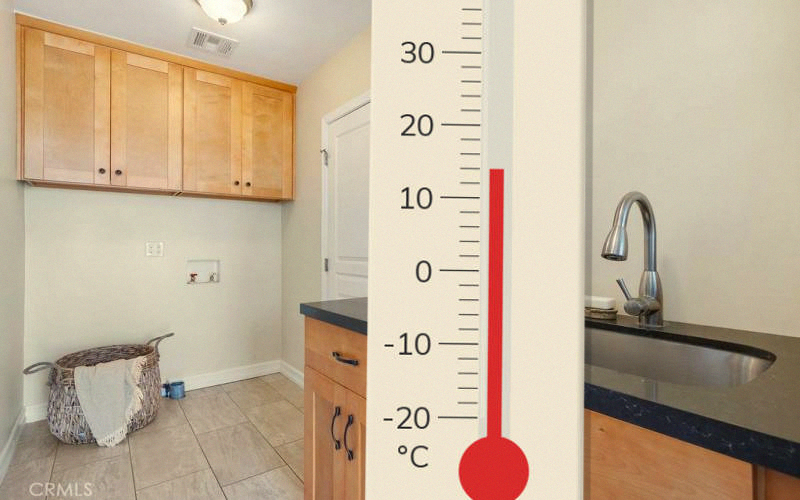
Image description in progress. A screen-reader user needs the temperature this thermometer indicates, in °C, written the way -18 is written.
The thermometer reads 14
